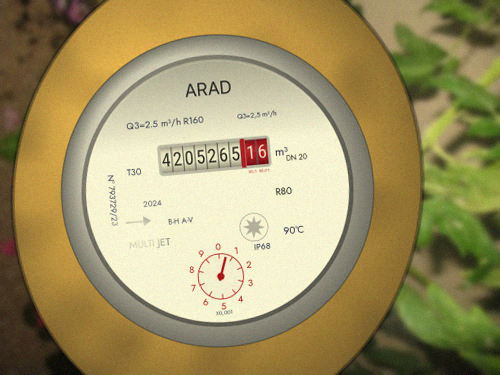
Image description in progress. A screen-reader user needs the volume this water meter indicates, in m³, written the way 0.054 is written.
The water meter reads 4205265.160
